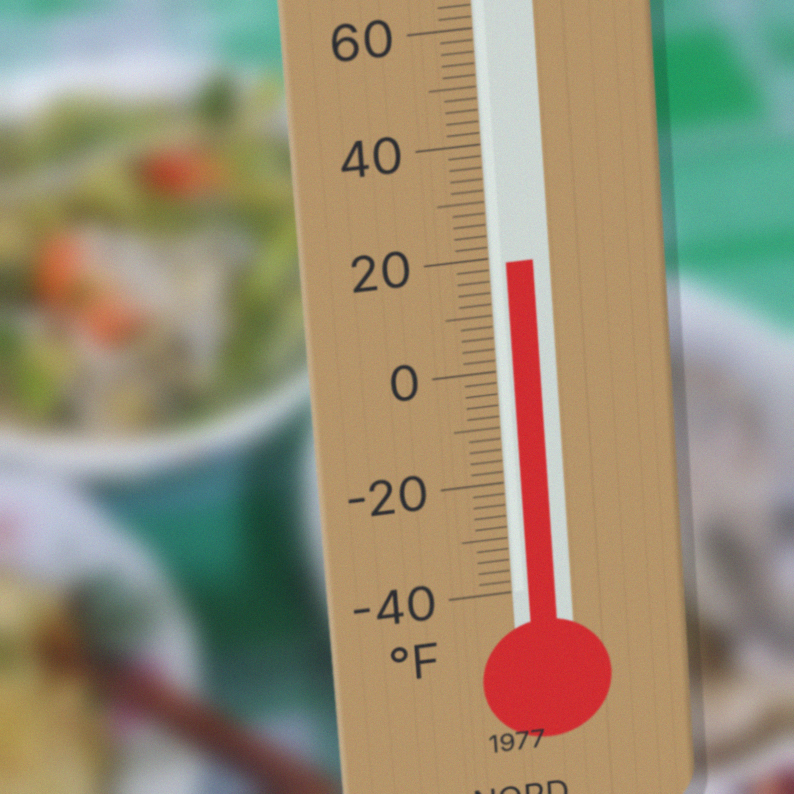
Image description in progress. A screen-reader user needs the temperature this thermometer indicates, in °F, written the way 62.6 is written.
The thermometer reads 19
